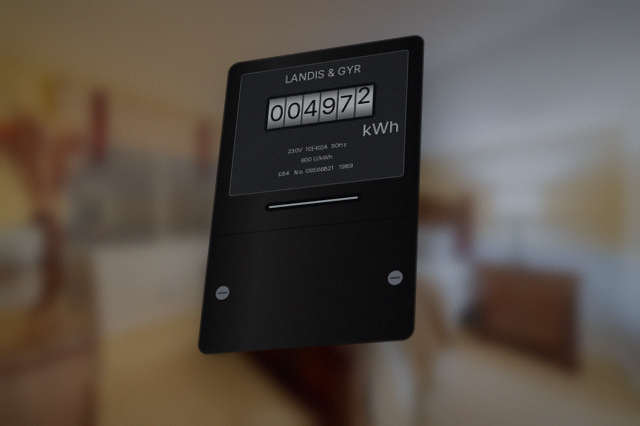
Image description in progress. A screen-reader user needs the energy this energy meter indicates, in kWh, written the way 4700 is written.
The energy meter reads 4972
